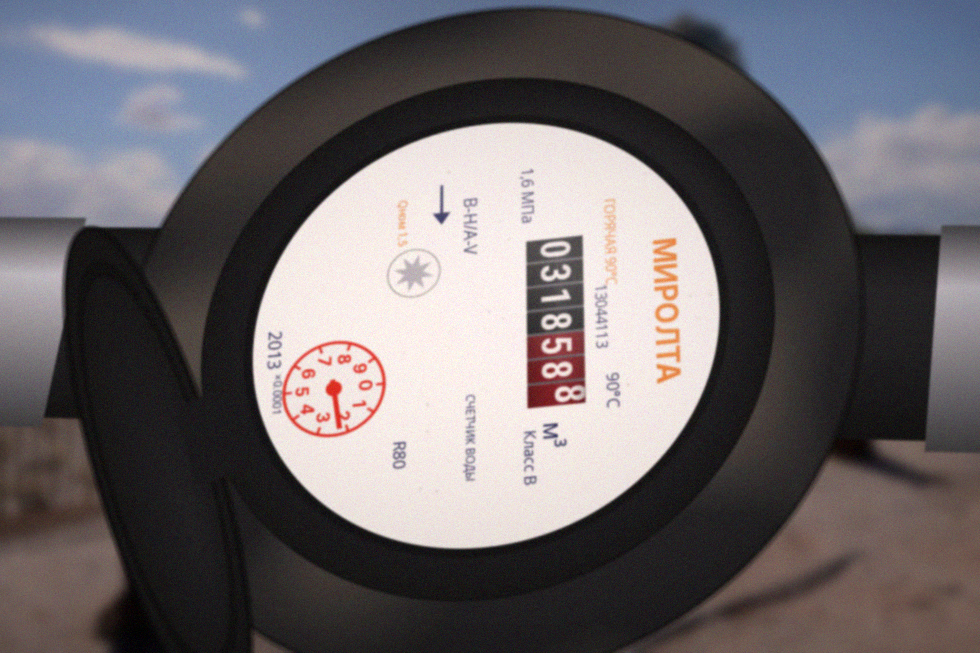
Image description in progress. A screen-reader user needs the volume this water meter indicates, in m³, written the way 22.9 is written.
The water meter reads 318.5882
